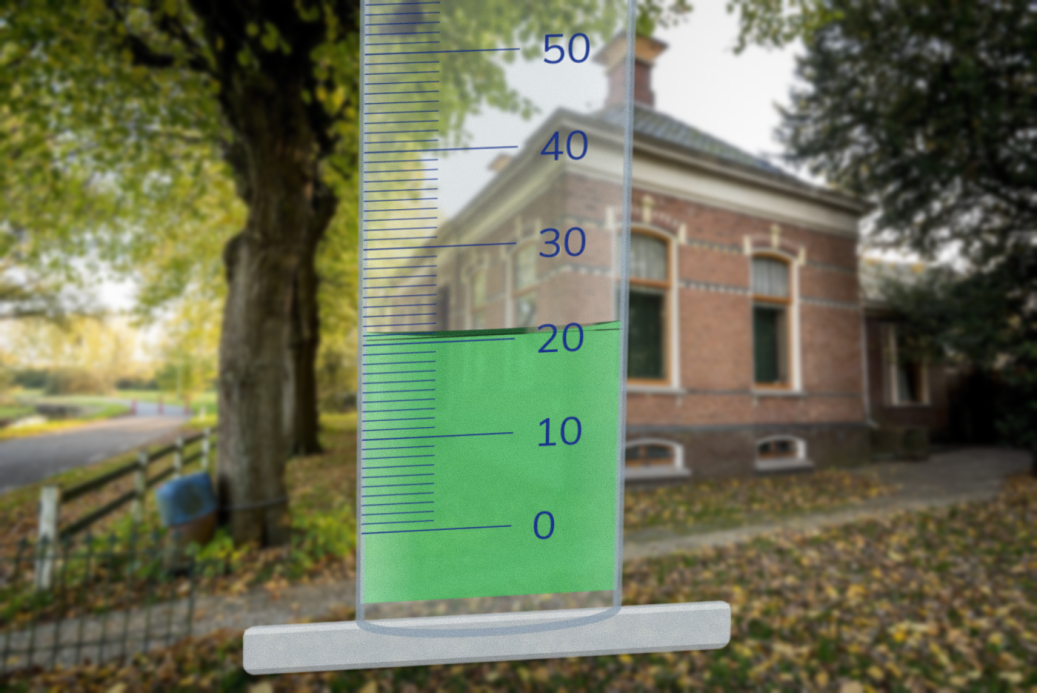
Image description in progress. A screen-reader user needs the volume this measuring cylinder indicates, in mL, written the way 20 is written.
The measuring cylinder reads 20.5
